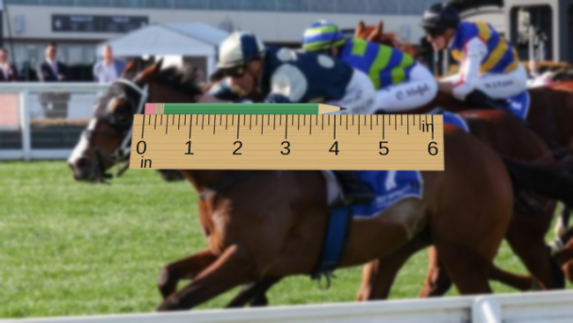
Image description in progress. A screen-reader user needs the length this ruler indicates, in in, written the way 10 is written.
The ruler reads 4.25
